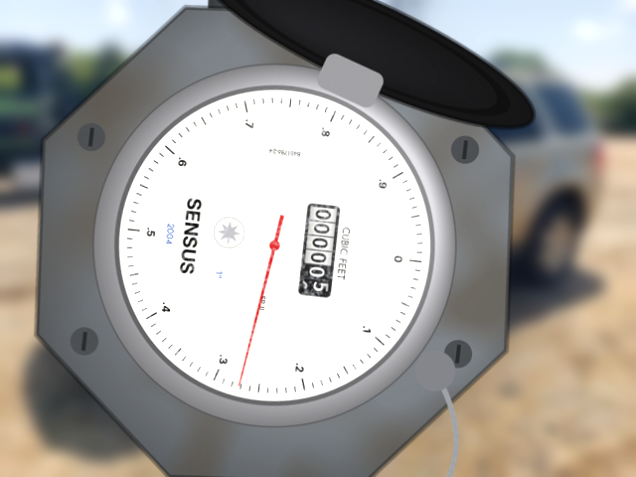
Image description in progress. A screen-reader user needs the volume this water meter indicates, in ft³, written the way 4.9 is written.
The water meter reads 5.27
